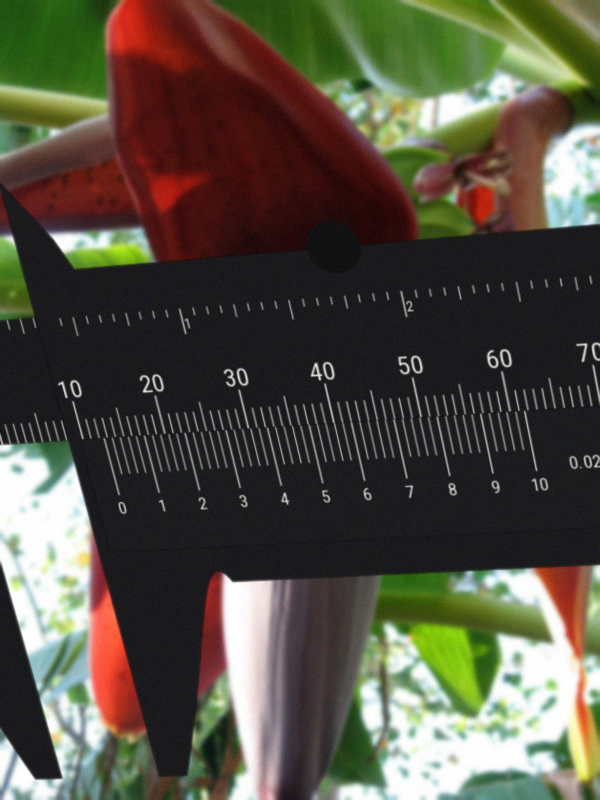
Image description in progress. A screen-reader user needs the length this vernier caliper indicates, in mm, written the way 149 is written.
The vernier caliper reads 12.6
